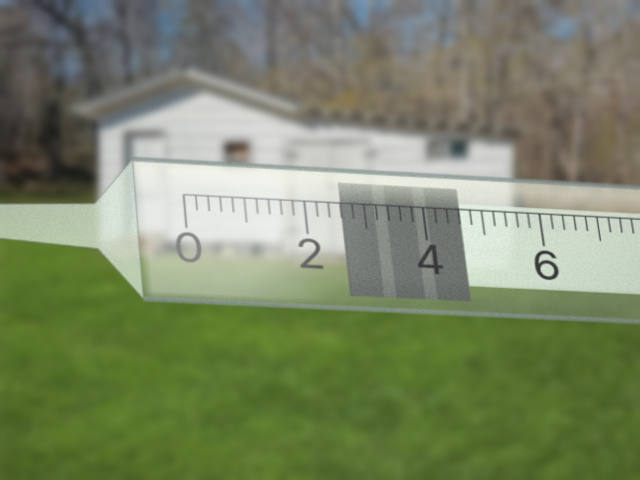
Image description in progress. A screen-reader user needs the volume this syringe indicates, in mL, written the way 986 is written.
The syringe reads 2.6
